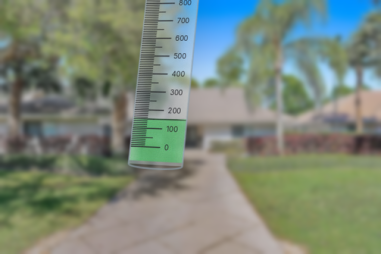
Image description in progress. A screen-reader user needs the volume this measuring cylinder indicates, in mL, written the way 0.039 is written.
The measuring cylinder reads 150
